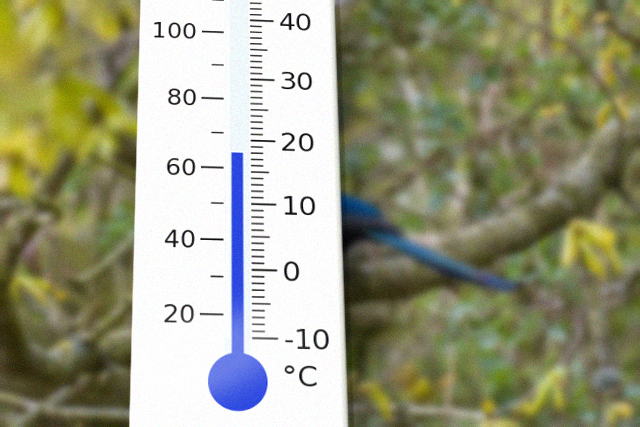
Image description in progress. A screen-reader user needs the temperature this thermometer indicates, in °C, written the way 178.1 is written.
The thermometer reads 18
